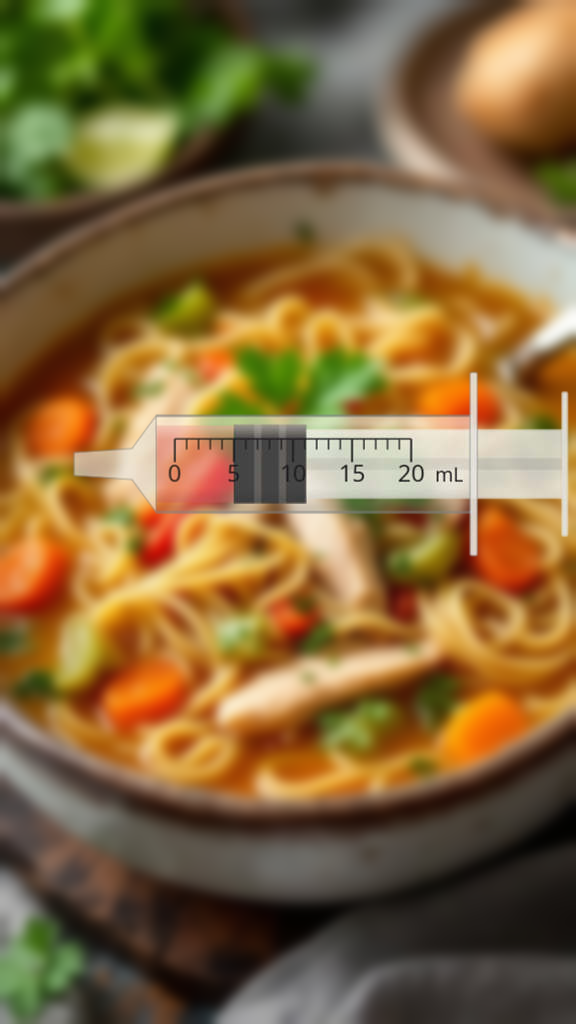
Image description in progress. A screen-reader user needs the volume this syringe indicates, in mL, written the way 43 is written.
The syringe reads 5
